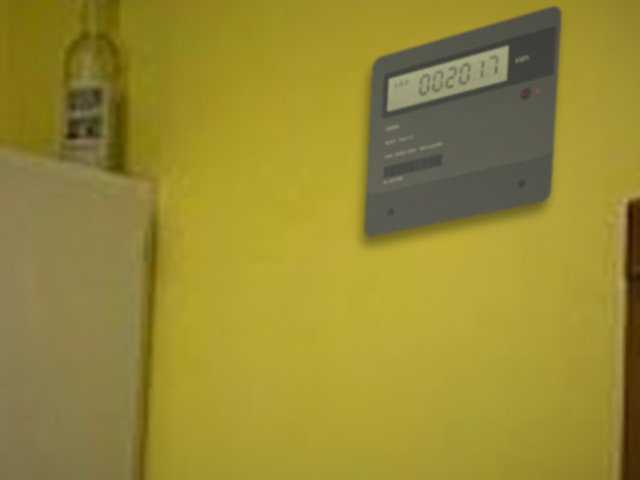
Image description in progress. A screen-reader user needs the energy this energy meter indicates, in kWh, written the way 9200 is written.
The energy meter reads 2017
